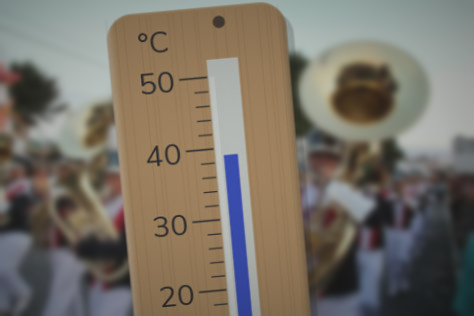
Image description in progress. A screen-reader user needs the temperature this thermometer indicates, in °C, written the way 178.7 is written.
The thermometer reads 39
